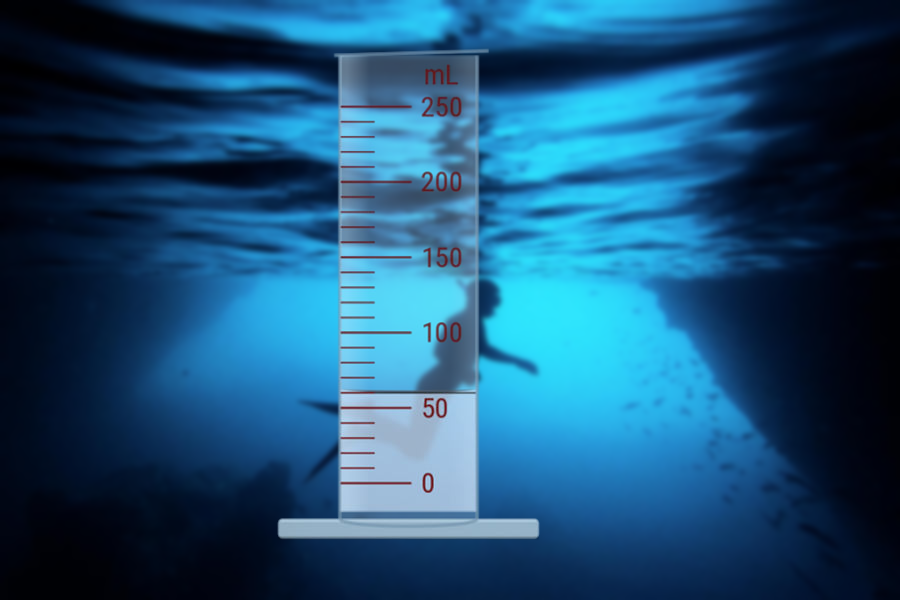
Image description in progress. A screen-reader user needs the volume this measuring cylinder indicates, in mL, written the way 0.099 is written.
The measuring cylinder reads 60
